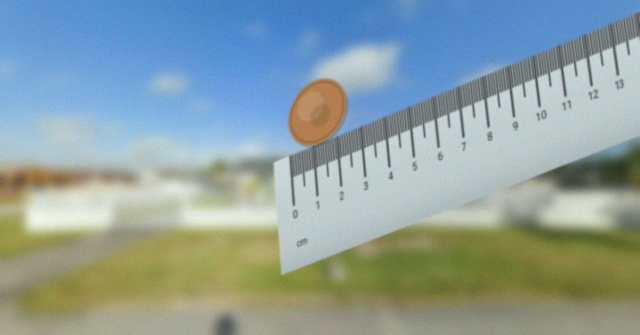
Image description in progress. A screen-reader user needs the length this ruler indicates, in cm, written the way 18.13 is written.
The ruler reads 2.5
